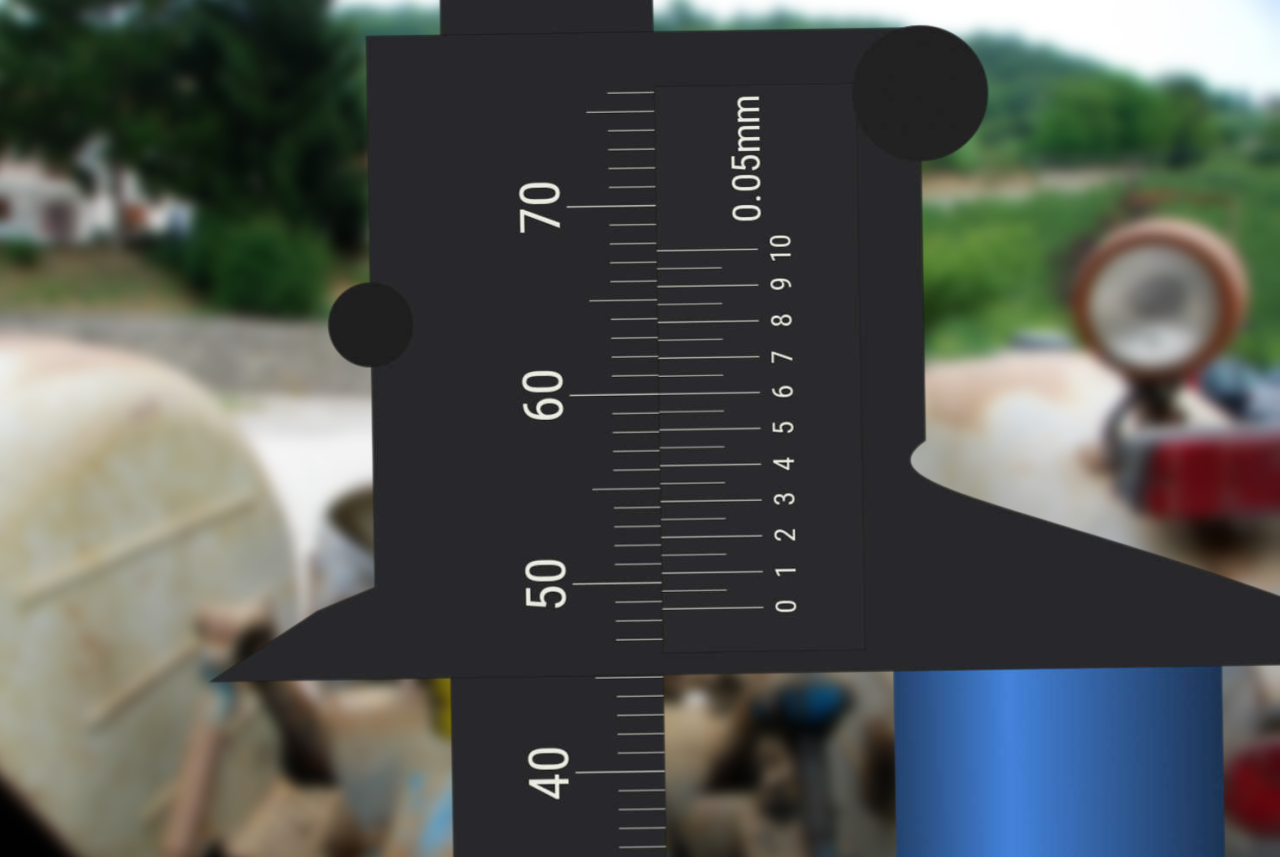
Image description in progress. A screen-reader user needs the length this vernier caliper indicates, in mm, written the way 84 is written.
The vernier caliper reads 48.6
